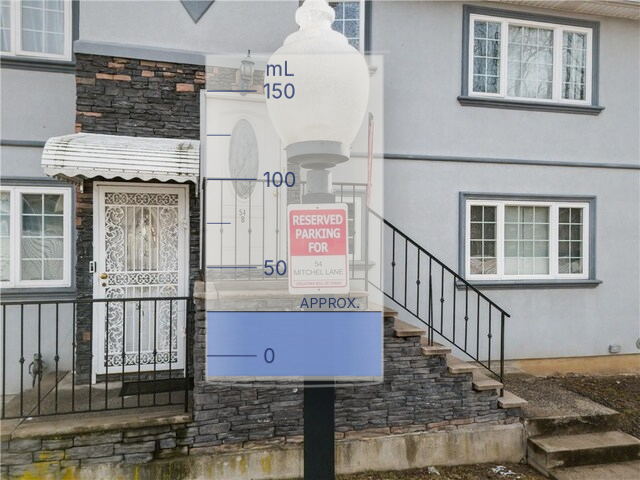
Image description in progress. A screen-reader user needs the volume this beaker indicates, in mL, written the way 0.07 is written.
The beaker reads 25
